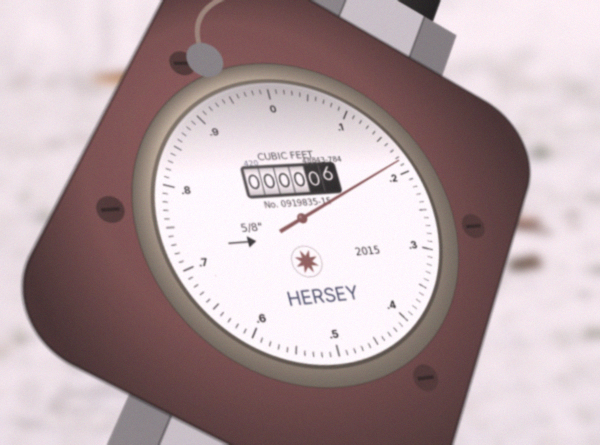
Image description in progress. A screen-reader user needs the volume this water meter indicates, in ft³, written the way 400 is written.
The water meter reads 6.18
